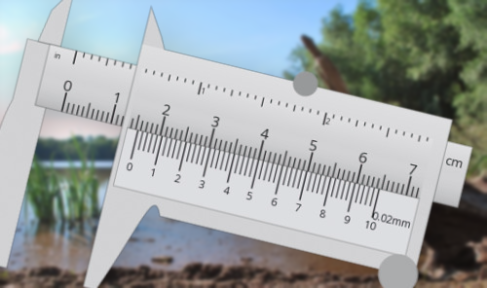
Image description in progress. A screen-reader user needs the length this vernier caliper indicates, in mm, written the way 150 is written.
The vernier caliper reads 15.5
